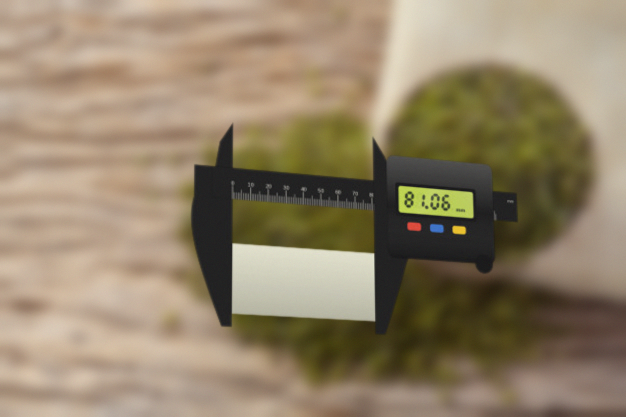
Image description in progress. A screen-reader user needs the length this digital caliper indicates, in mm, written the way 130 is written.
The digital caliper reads 81.06
